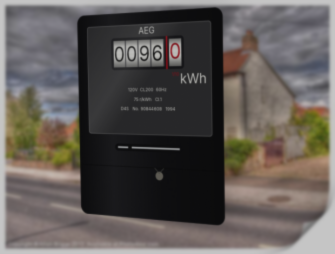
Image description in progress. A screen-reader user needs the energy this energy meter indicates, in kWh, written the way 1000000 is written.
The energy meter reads 96.0
